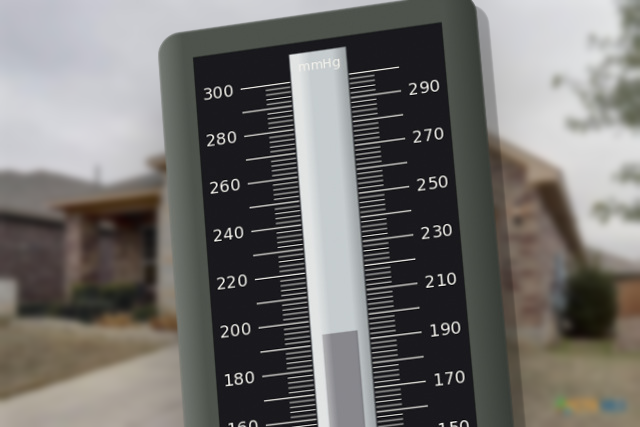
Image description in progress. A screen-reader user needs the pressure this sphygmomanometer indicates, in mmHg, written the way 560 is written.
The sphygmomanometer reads 194
